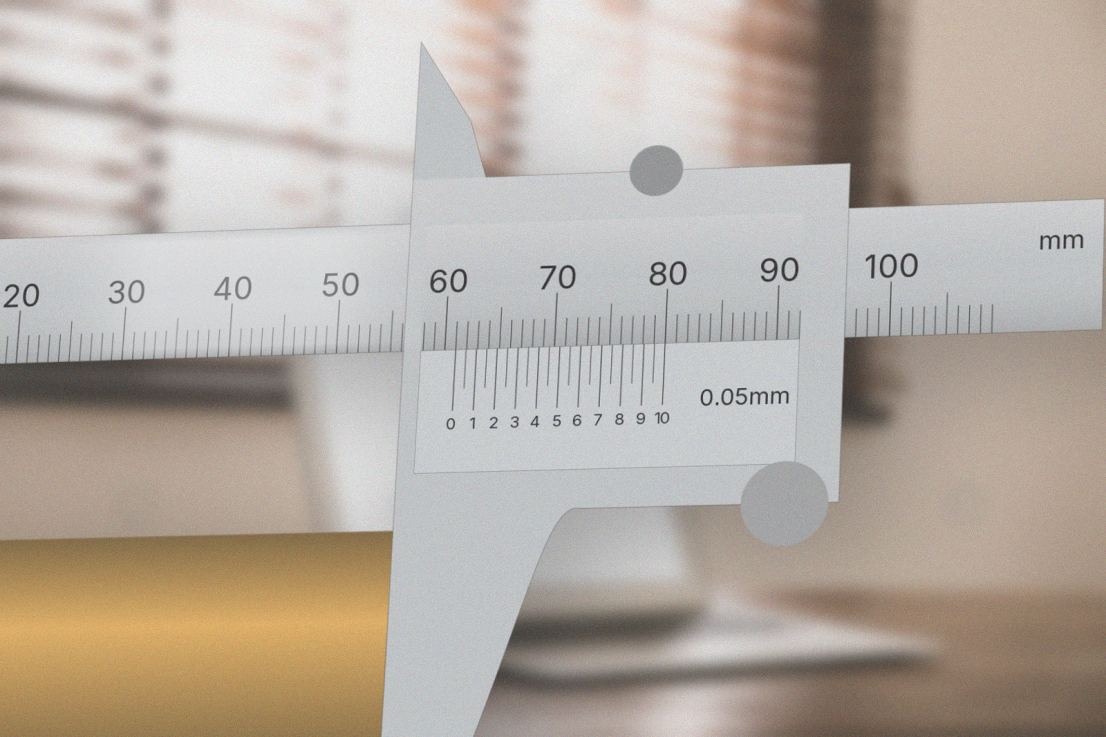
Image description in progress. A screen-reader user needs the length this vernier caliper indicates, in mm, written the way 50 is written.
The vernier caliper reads 61.0
